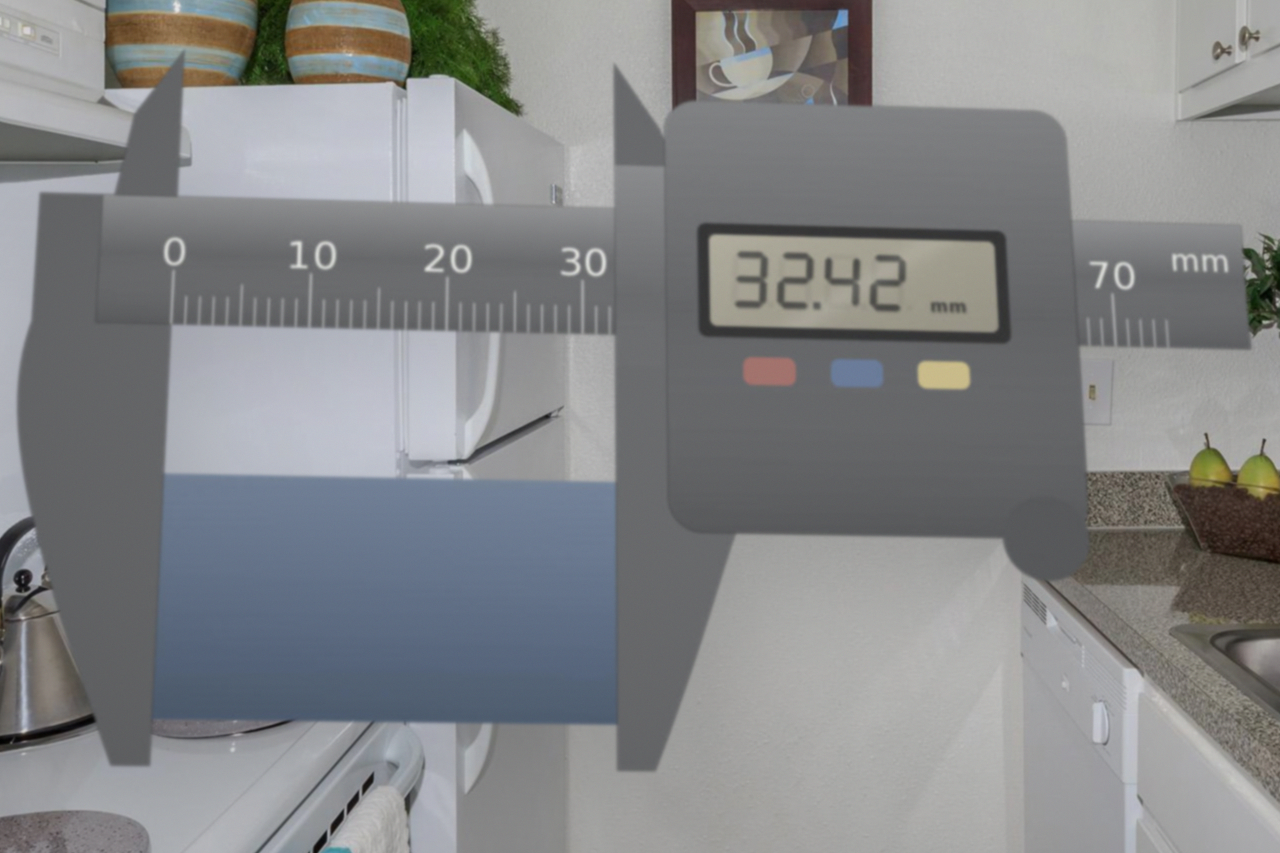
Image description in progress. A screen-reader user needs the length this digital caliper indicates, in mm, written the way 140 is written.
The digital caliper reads 32.42
